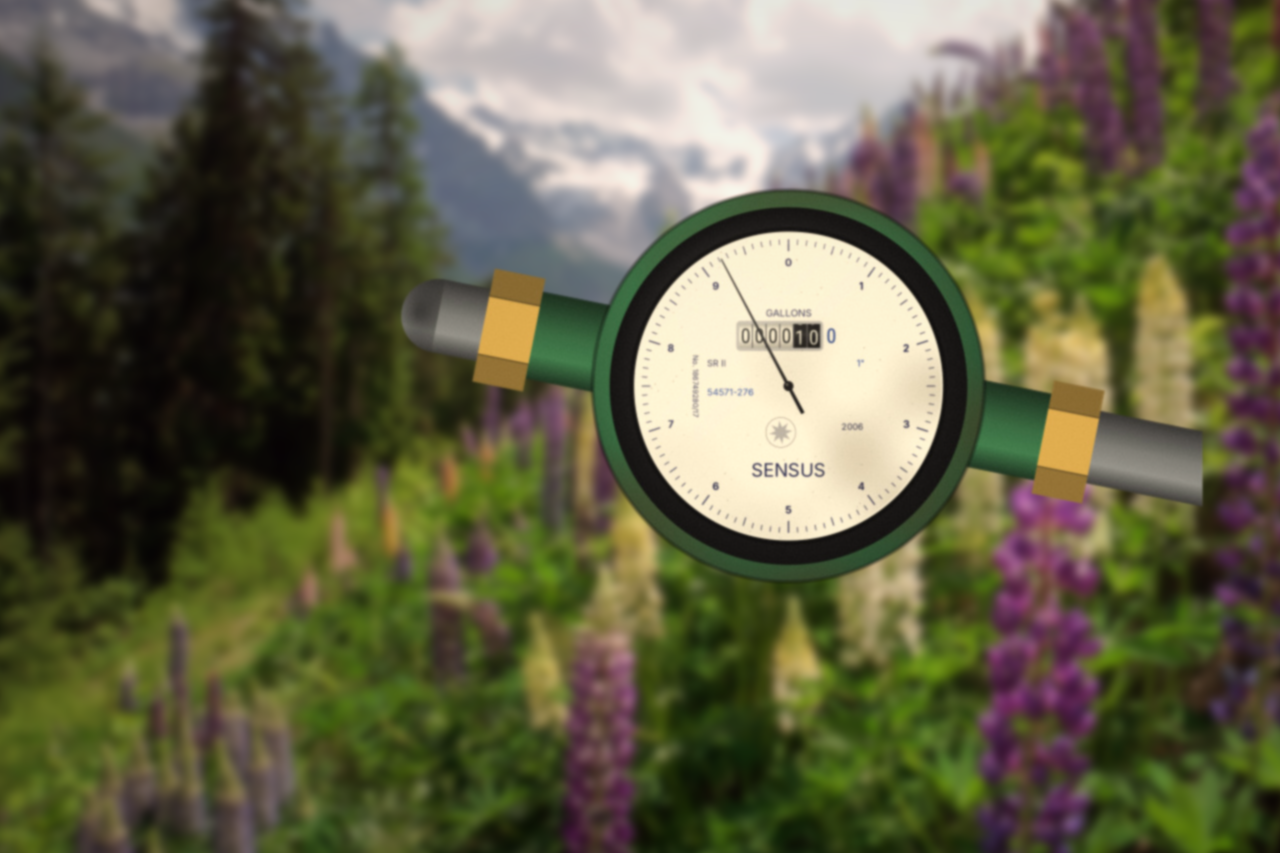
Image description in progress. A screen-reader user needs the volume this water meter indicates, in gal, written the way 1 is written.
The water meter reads 99.2
